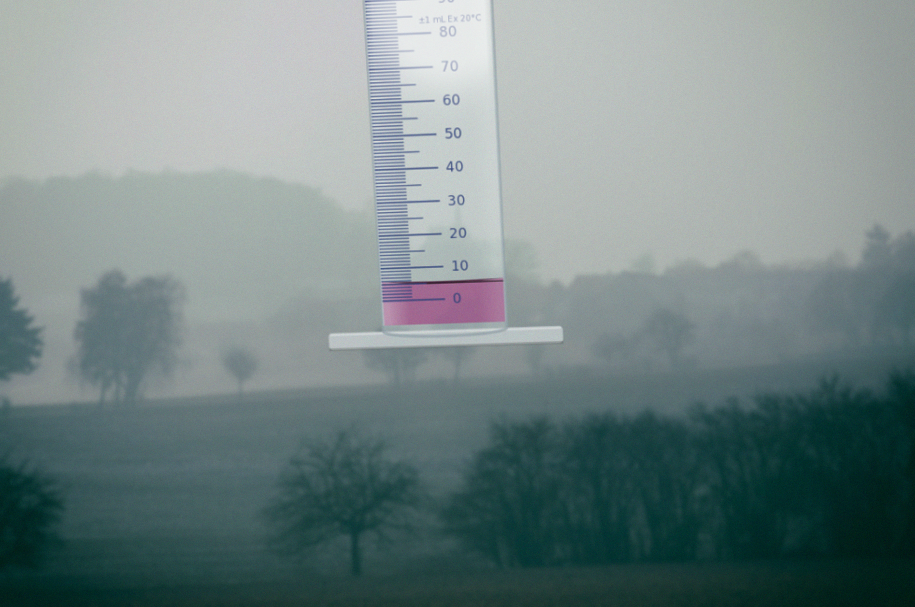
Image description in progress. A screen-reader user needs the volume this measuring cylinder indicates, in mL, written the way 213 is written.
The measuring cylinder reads 5
